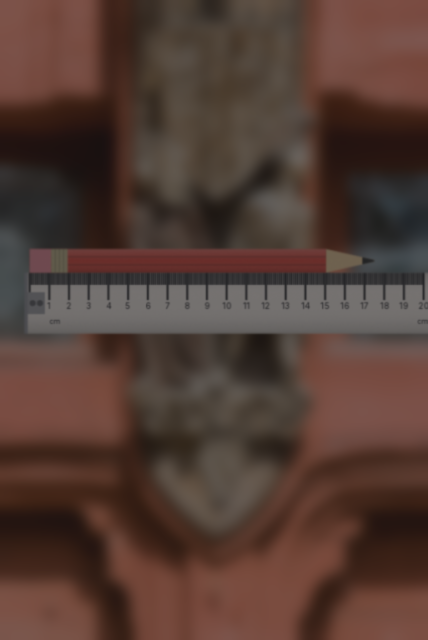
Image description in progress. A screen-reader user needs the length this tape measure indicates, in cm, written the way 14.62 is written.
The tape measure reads 17.5
